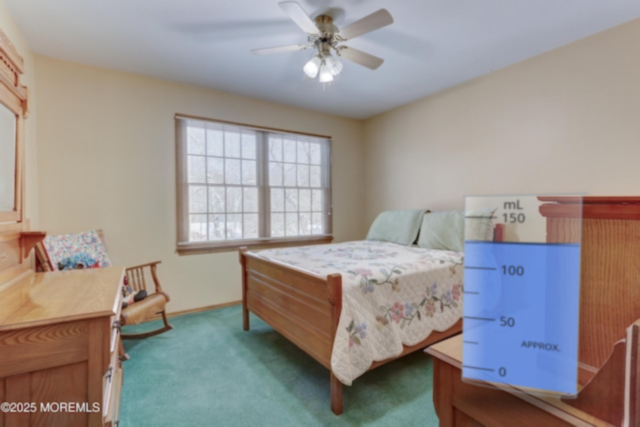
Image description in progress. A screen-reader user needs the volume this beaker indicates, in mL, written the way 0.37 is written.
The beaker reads 125
